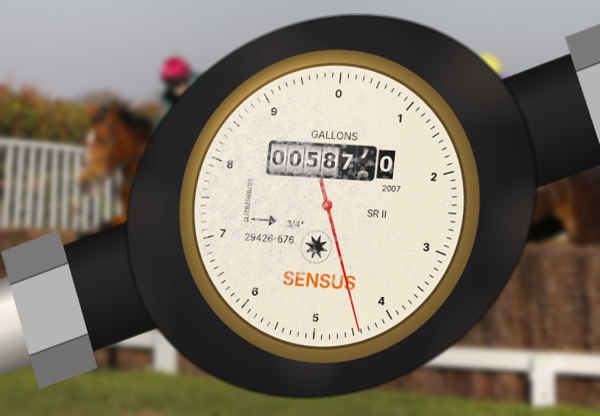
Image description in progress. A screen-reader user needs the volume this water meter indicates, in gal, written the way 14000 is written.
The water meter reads 58774.4
